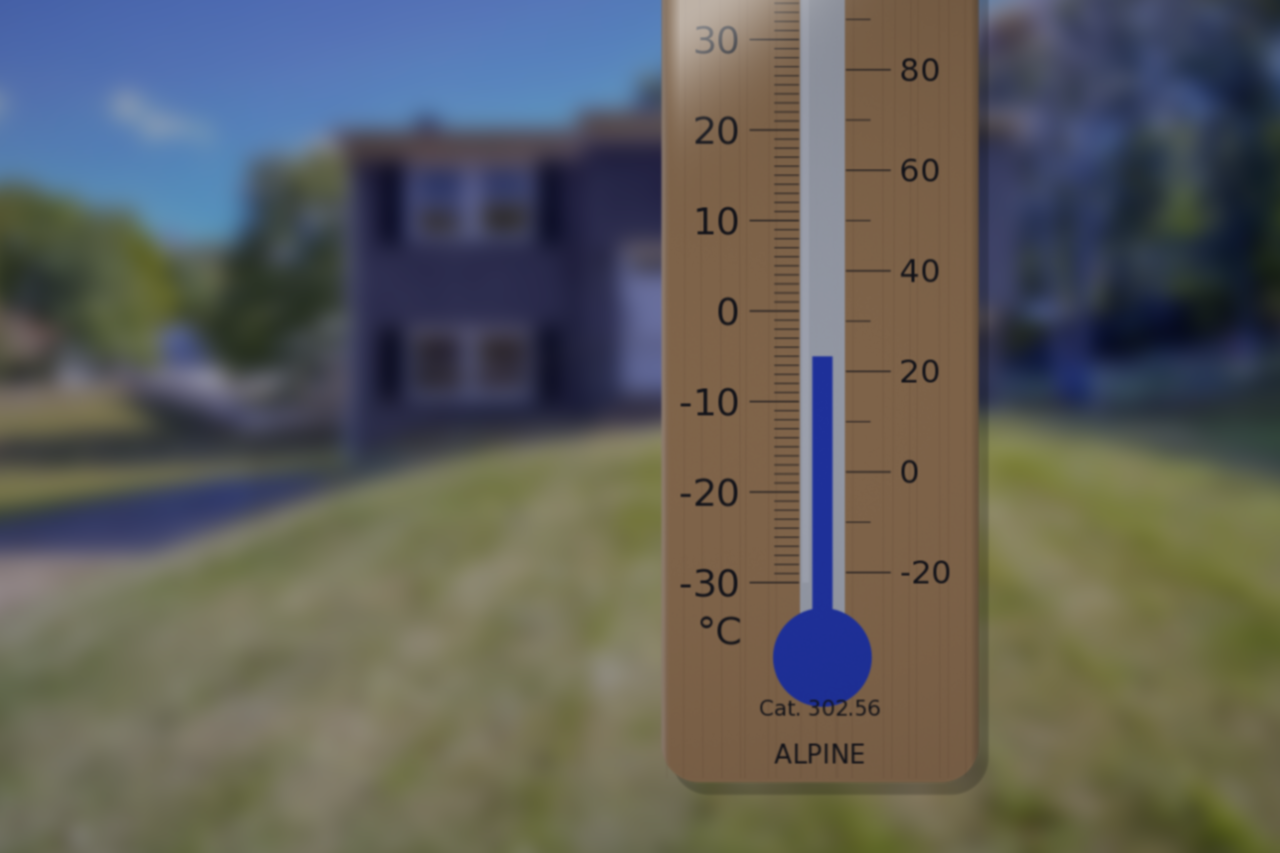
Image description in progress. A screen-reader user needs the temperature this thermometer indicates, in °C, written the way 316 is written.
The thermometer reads -5
